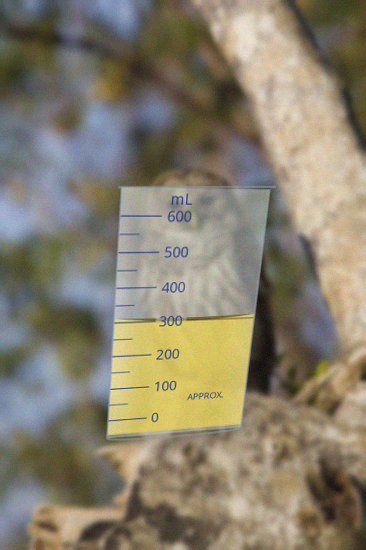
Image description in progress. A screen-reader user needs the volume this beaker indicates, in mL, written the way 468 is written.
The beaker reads 300
